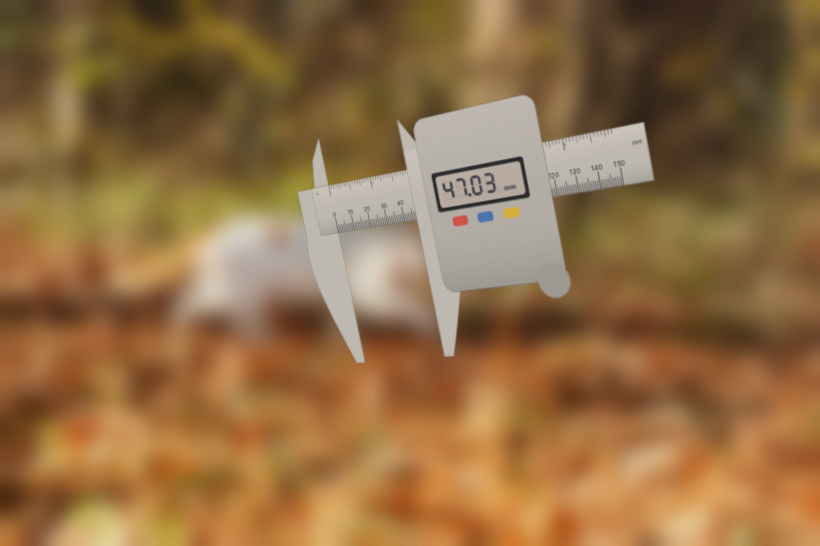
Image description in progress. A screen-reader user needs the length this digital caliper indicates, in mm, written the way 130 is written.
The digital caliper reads 47.03
